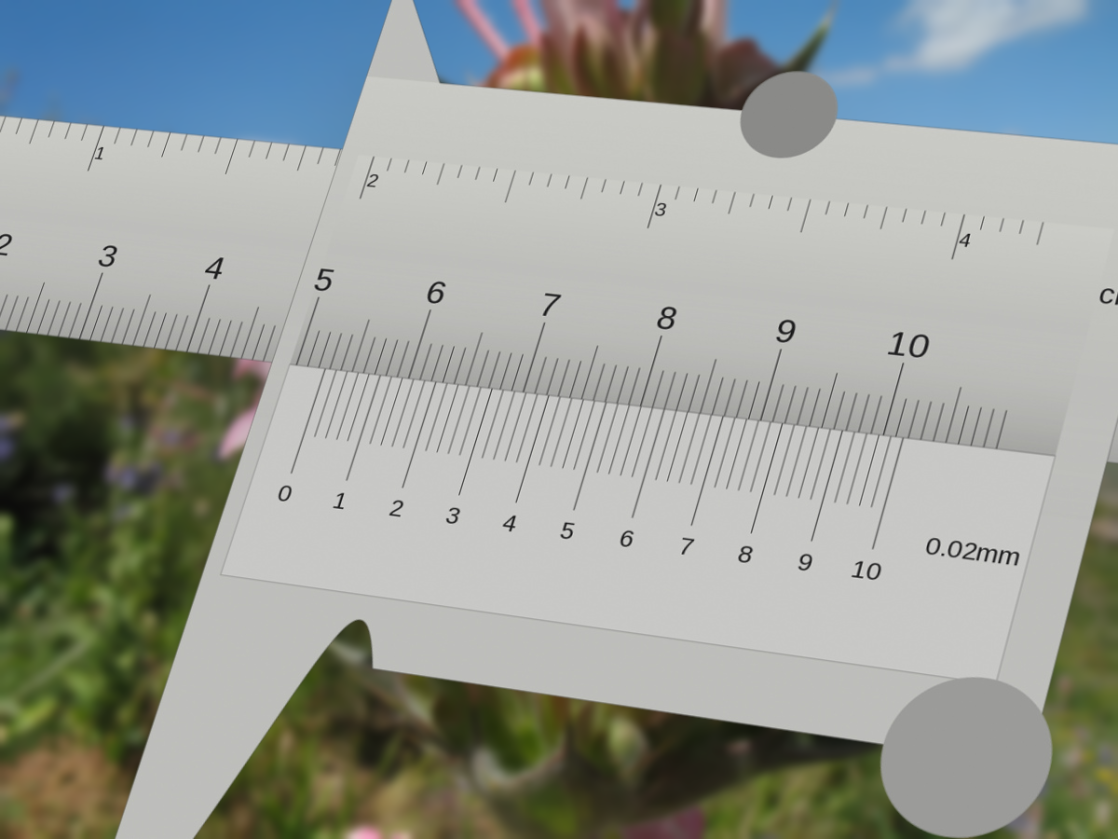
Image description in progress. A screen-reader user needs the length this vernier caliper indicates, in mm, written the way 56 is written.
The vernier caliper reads 52.6
